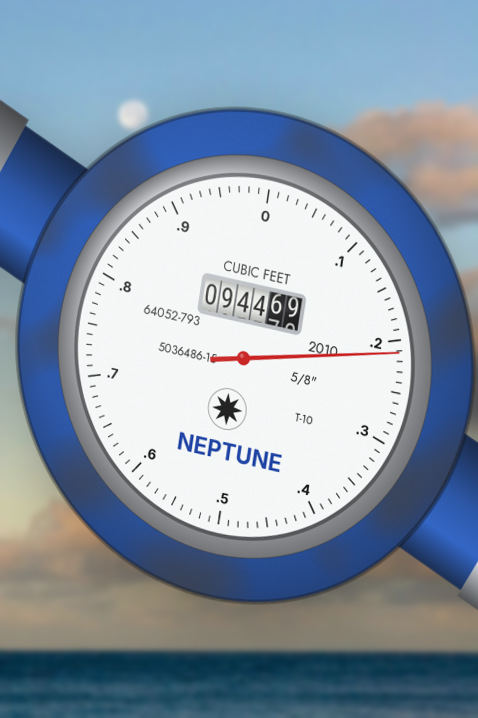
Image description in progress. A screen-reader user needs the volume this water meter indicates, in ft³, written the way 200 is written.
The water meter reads 94469.21
